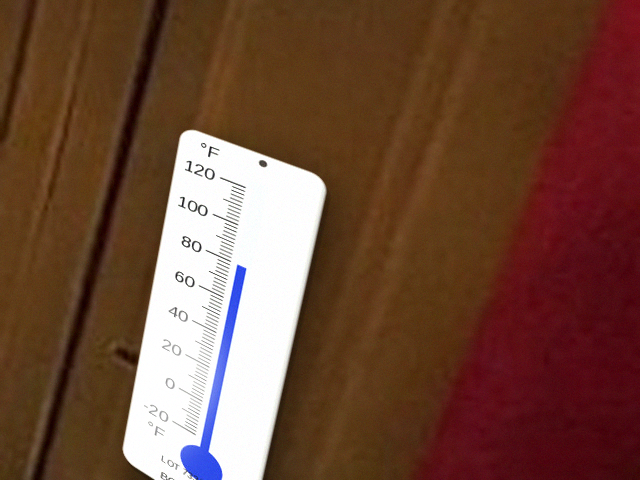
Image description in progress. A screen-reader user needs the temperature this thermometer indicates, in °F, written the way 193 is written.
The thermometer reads 80
